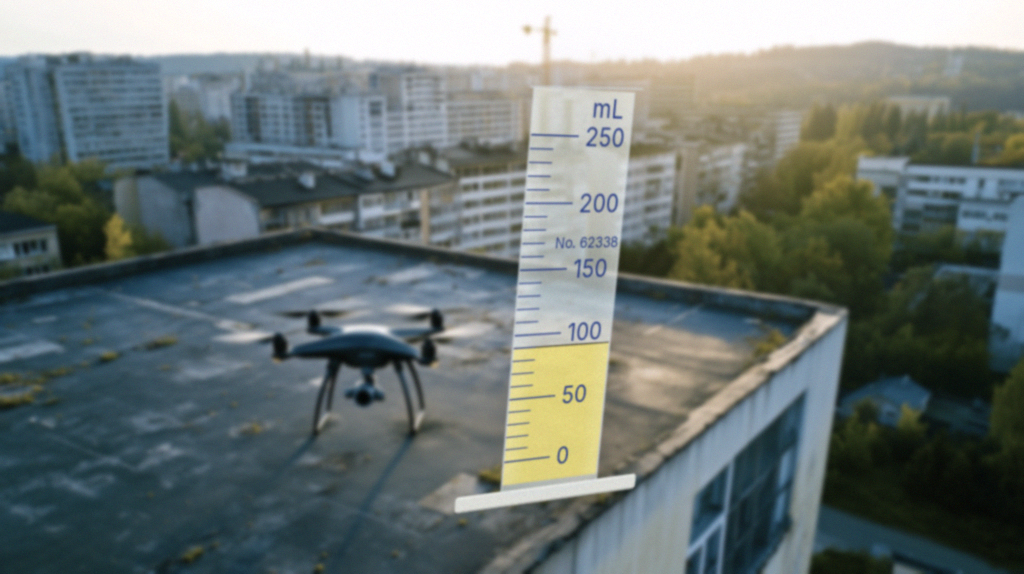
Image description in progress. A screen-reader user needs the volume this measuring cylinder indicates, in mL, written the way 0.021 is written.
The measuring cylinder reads 90
